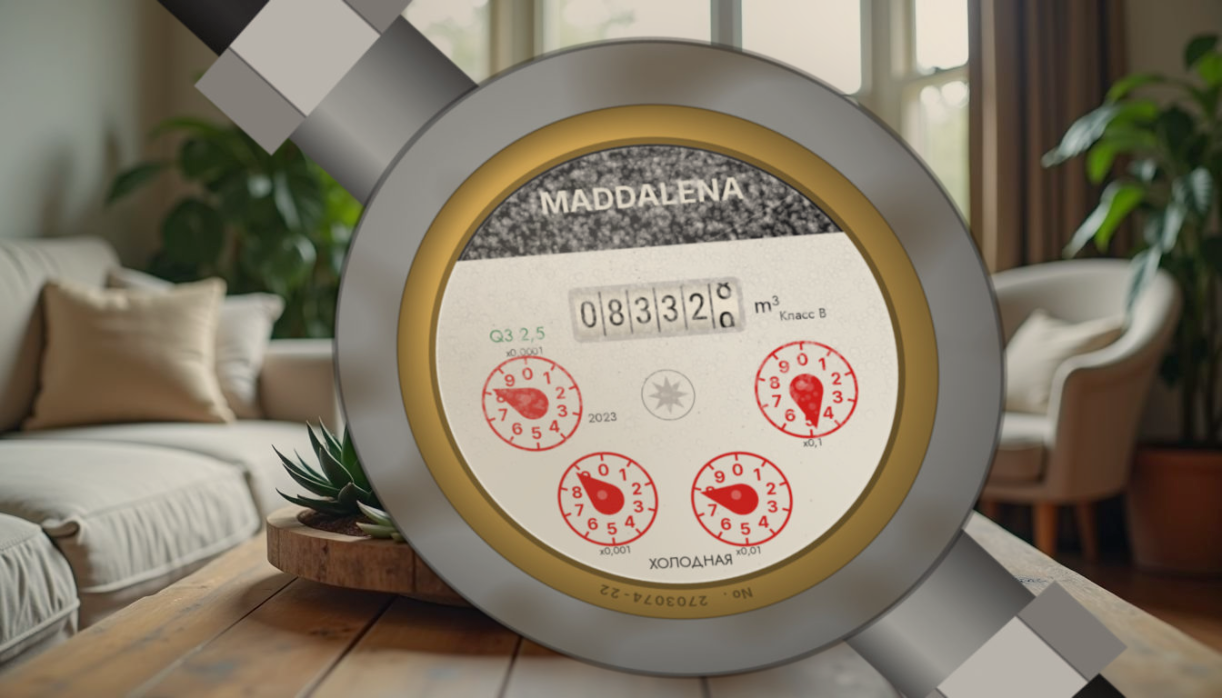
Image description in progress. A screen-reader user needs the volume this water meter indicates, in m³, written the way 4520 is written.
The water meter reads 83328.4788
